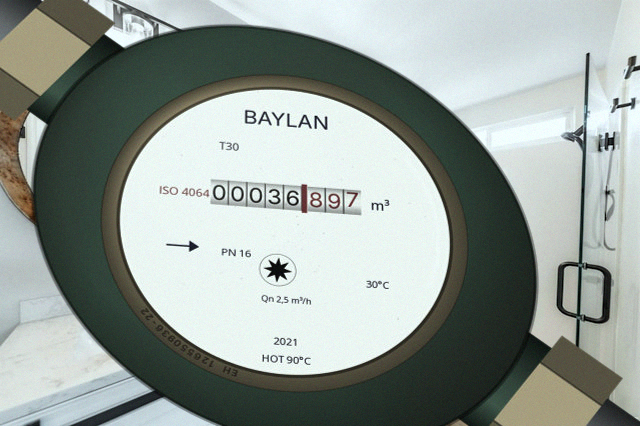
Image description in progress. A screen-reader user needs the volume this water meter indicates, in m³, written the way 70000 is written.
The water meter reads 36.897
